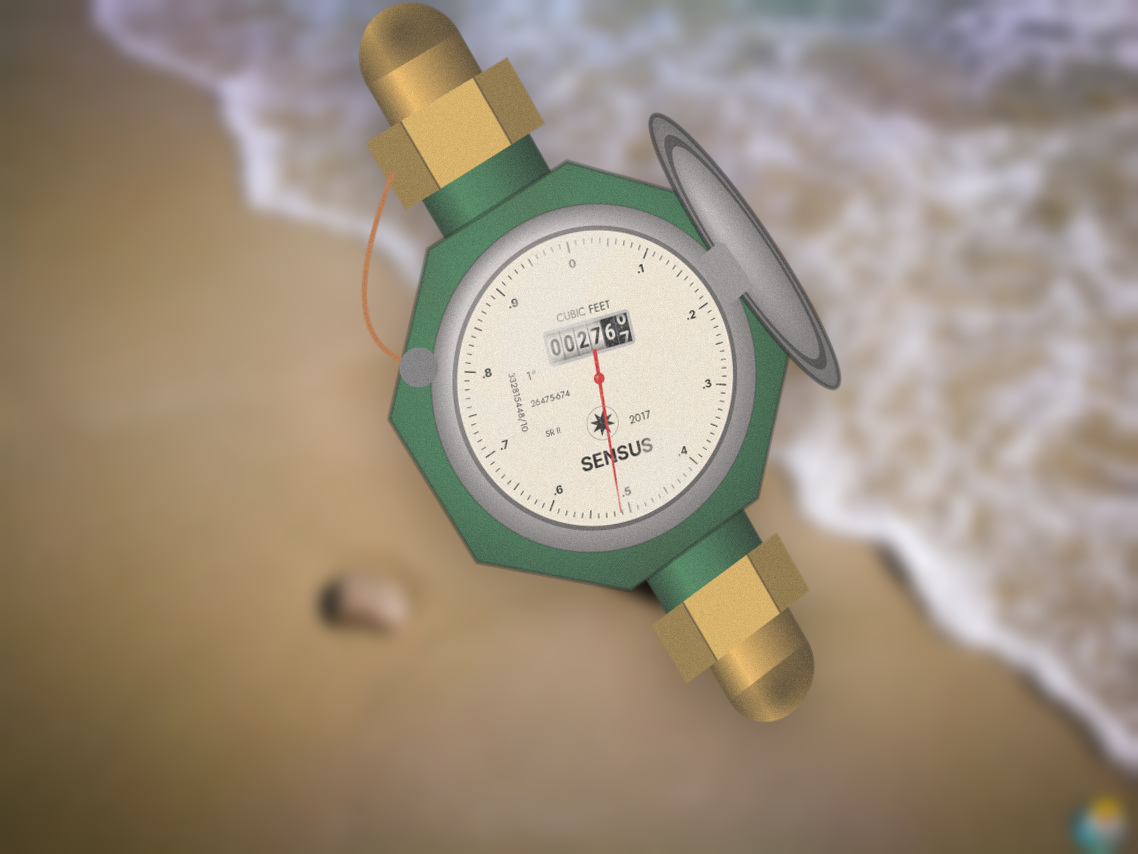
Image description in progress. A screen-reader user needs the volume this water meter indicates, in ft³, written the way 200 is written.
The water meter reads 2766.51
